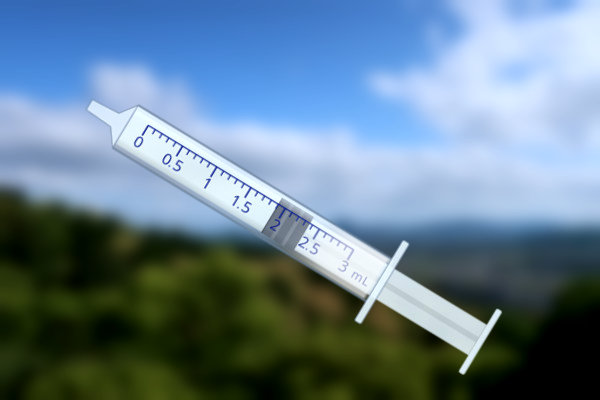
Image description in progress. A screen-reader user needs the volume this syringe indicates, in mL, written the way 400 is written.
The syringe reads 1.9
